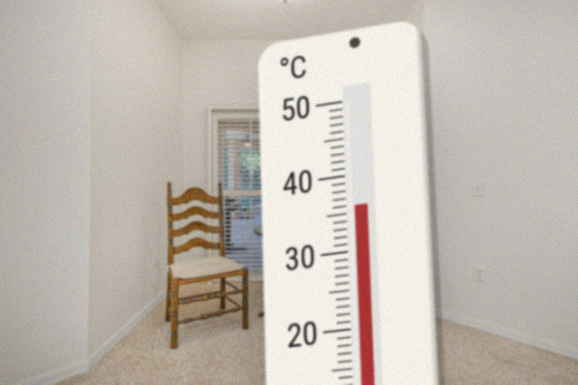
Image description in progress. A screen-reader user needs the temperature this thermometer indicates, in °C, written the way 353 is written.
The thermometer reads 36
